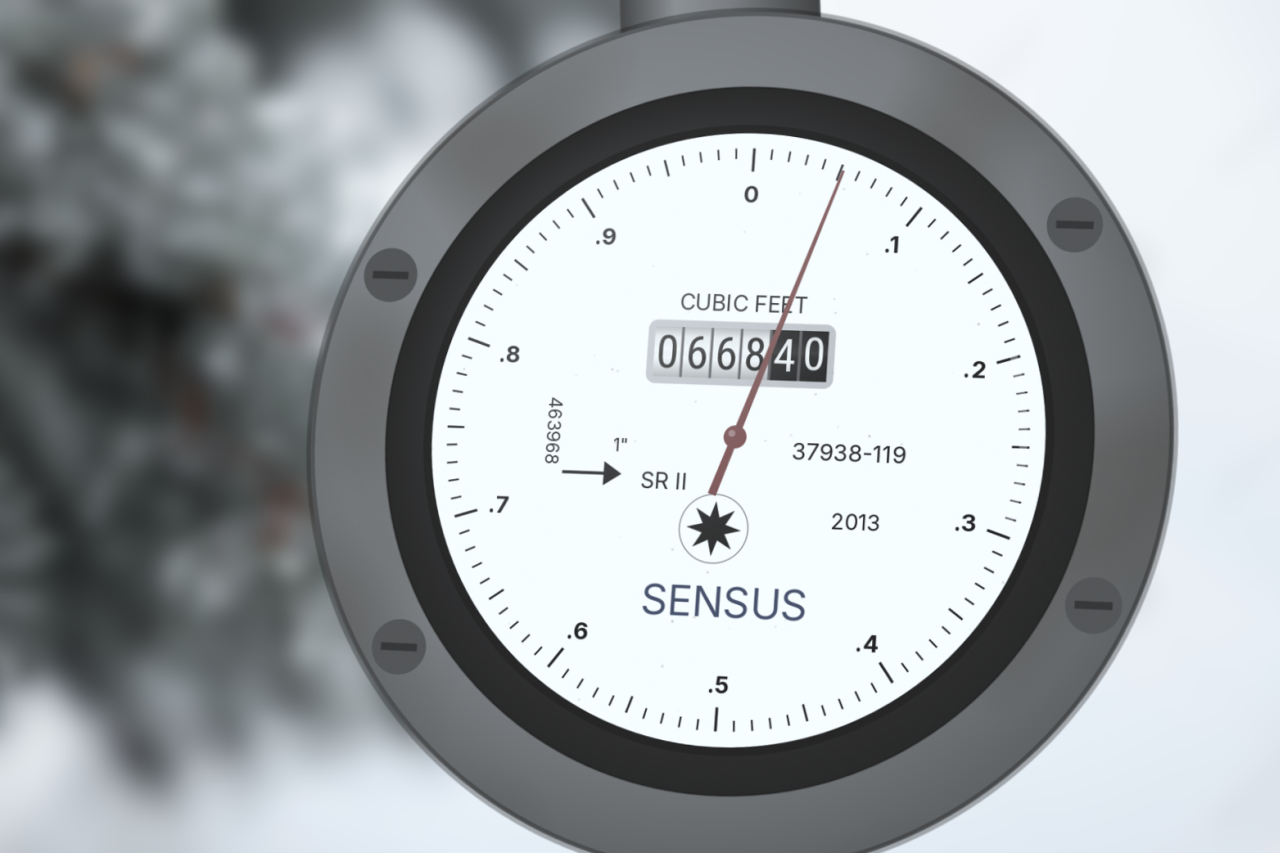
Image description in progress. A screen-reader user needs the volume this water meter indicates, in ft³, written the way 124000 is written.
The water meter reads 66840.05
